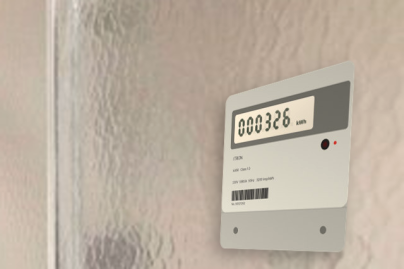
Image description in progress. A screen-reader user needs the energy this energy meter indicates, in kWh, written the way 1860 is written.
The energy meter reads 326
